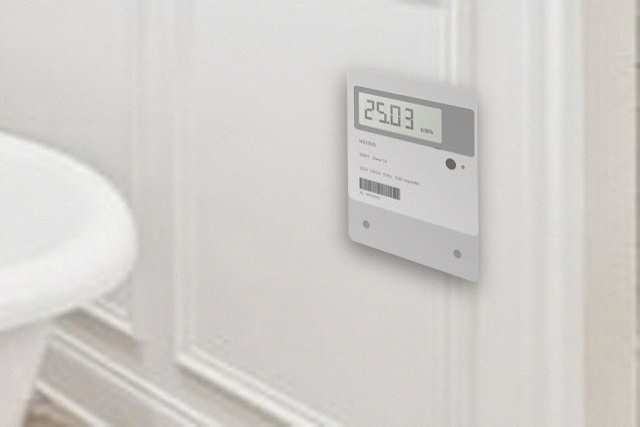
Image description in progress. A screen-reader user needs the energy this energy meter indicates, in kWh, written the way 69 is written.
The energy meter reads 25.03
